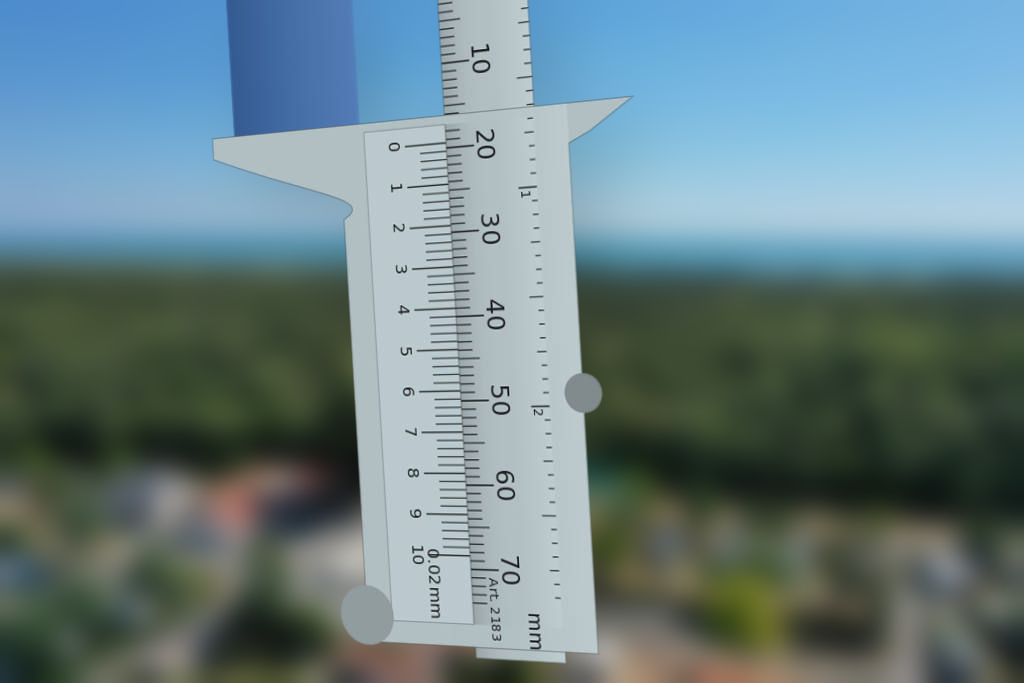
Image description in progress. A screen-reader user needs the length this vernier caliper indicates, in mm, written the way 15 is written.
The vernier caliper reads 19.4
